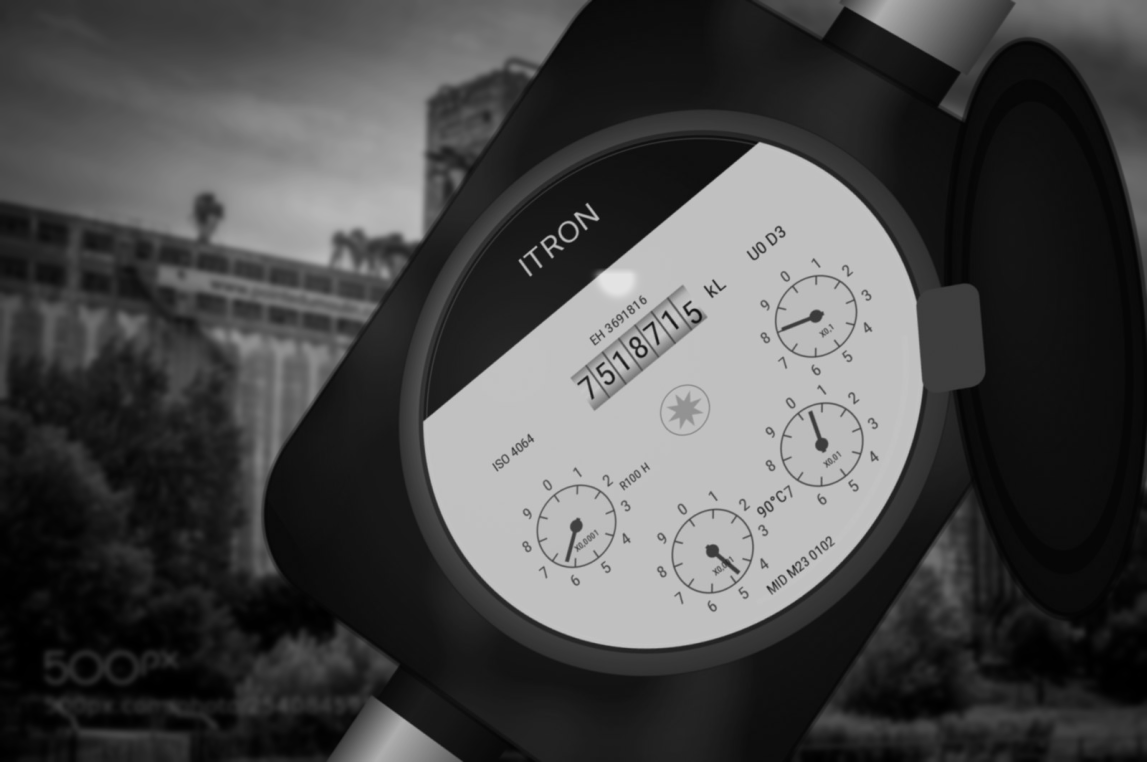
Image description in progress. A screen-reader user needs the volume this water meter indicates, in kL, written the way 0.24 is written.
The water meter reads 7518714.8046
